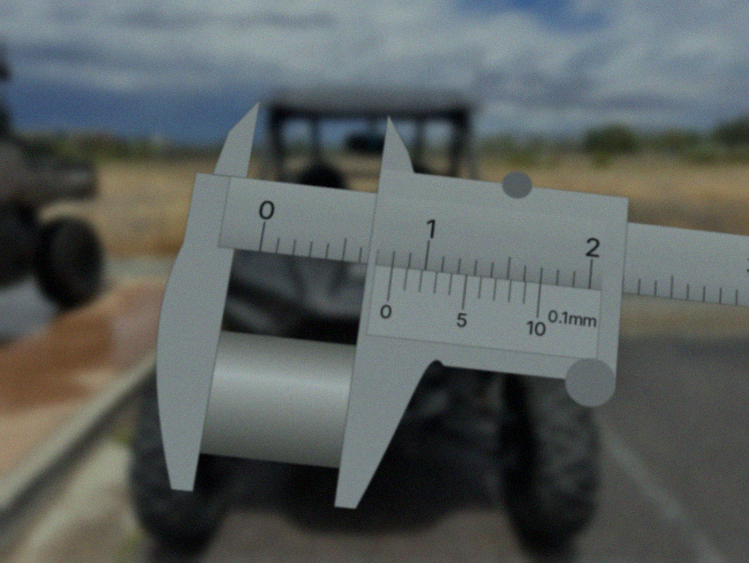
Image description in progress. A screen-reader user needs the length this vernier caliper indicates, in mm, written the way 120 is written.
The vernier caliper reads 8.0
